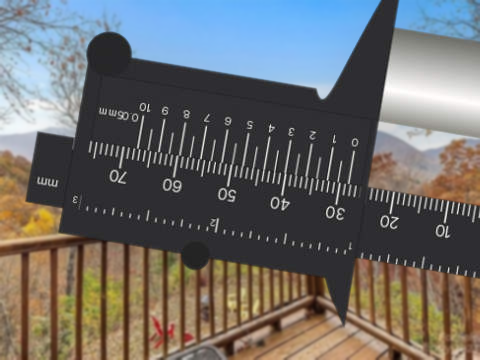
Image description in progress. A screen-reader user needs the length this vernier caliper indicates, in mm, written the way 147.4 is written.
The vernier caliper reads 28.4
